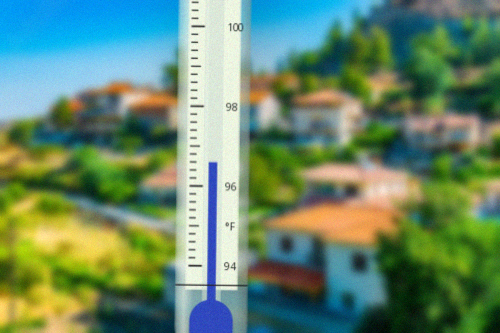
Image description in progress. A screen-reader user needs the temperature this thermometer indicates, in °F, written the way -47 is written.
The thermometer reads 96.6
